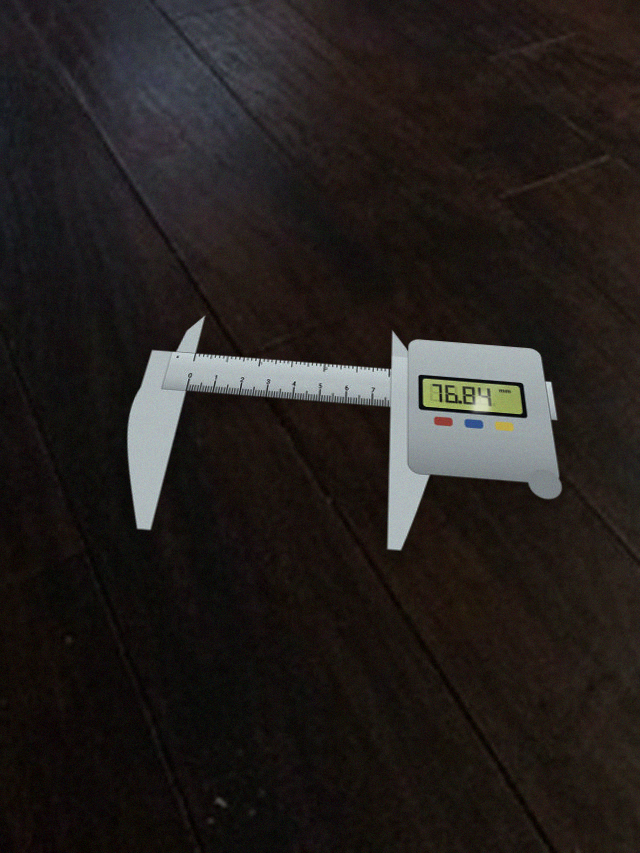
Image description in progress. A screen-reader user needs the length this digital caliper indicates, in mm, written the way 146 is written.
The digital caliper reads 76.84
